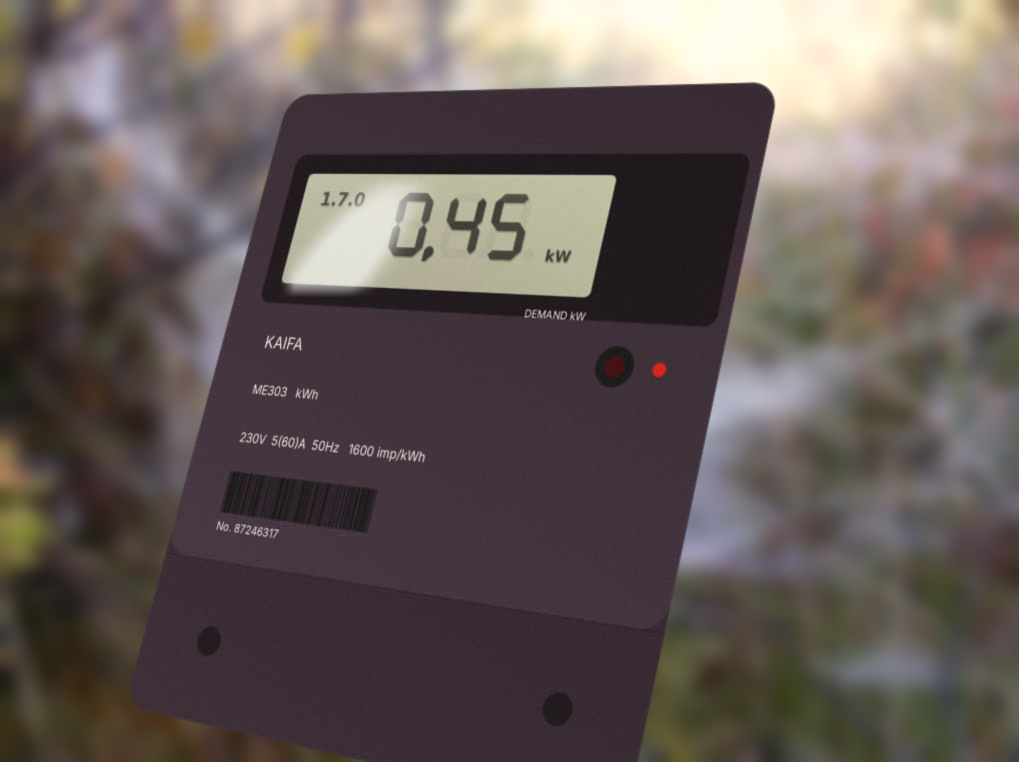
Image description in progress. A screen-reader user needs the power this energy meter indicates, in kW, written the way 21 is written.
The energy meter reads 0.45
